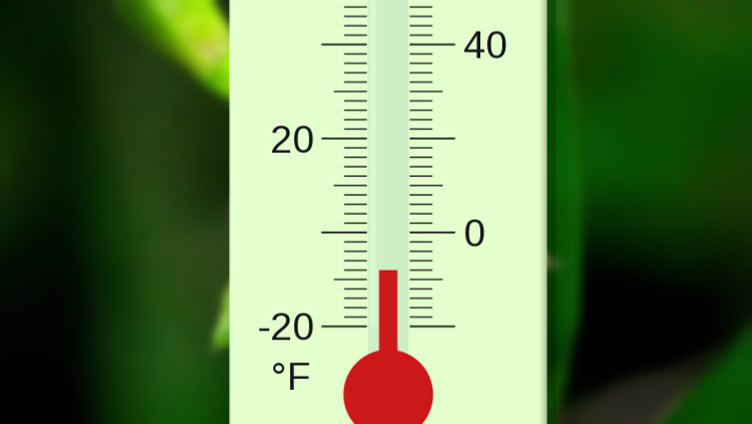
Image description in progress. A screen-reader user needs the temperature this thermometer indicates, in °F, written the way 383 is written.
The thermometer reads -8
